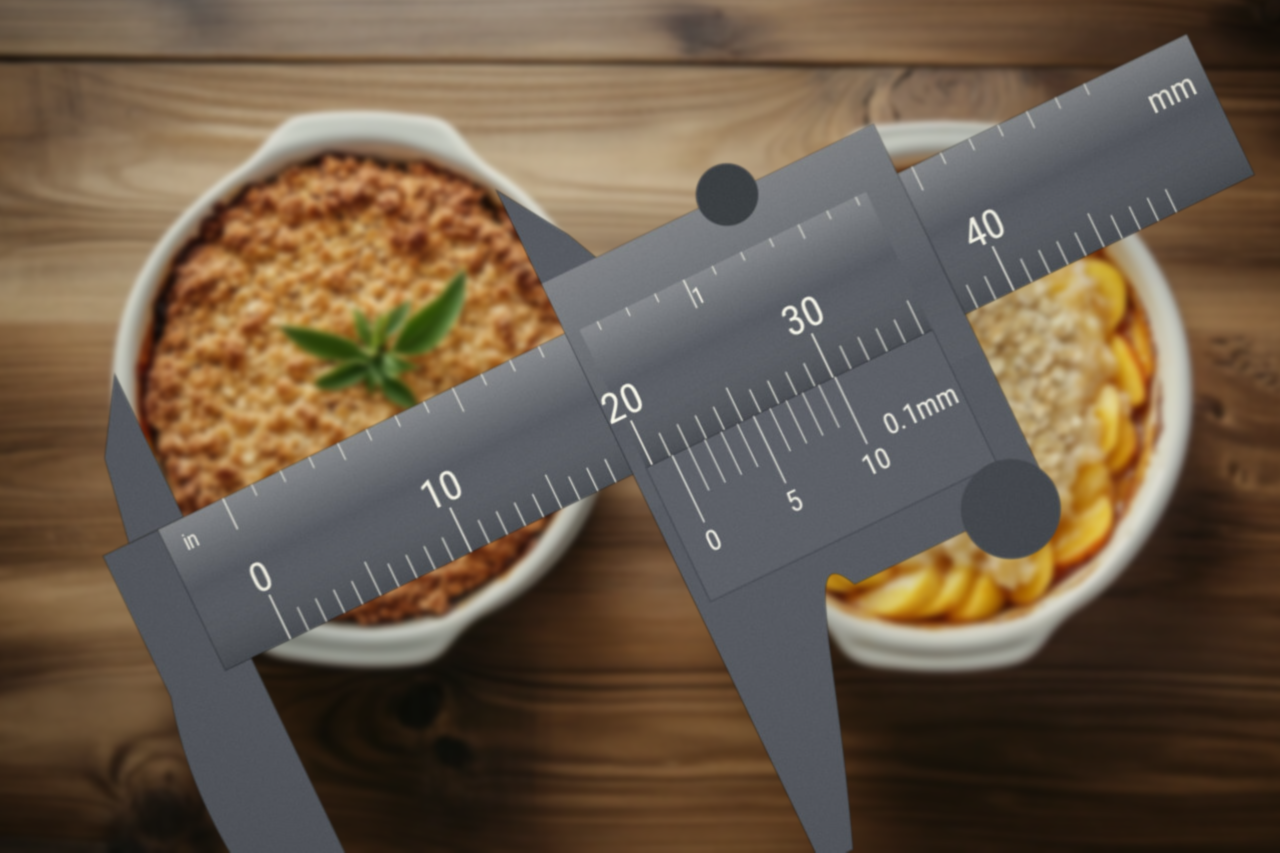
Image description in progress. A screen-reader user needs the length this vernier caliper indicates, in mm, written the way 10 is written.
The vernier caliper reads 21.1
